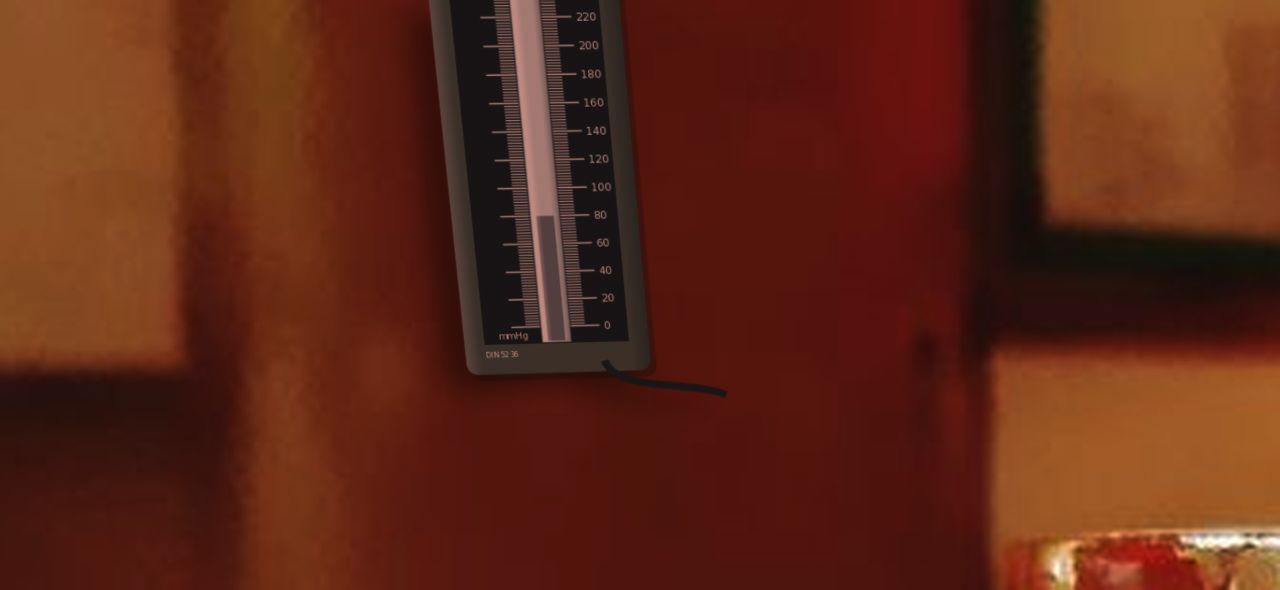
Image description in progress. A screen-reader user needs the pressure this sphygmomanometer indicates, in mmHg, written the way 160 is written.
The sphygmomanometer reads 80
